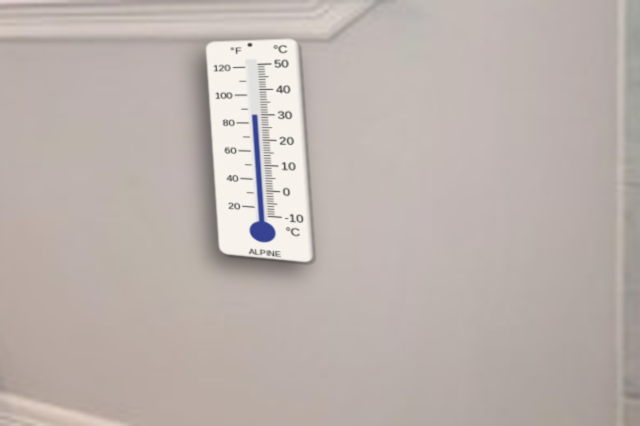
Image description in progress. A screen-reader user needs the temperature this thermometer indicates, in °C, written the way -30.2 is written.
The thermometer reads 30
